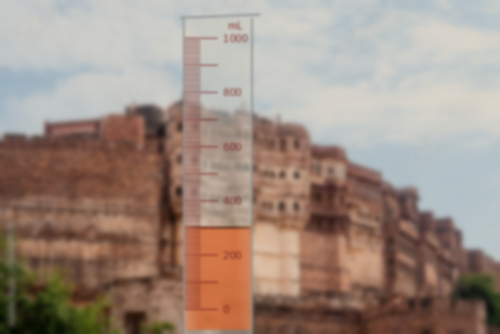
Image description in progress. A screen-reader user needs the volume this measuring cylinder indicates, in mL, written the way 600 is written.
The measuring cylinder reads 300
